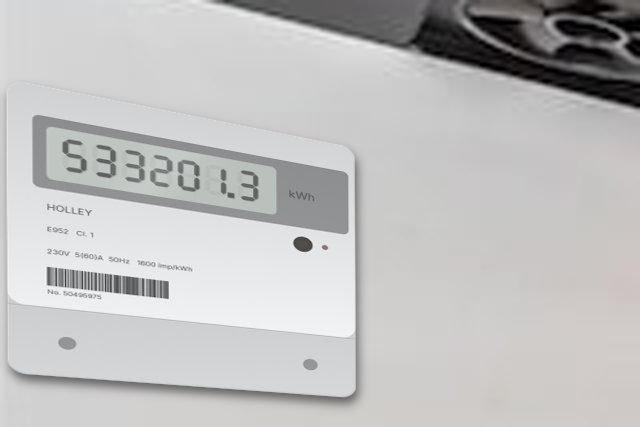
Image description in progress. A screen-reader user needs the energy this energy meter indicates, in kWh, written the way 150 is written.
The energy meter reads 533201.3
